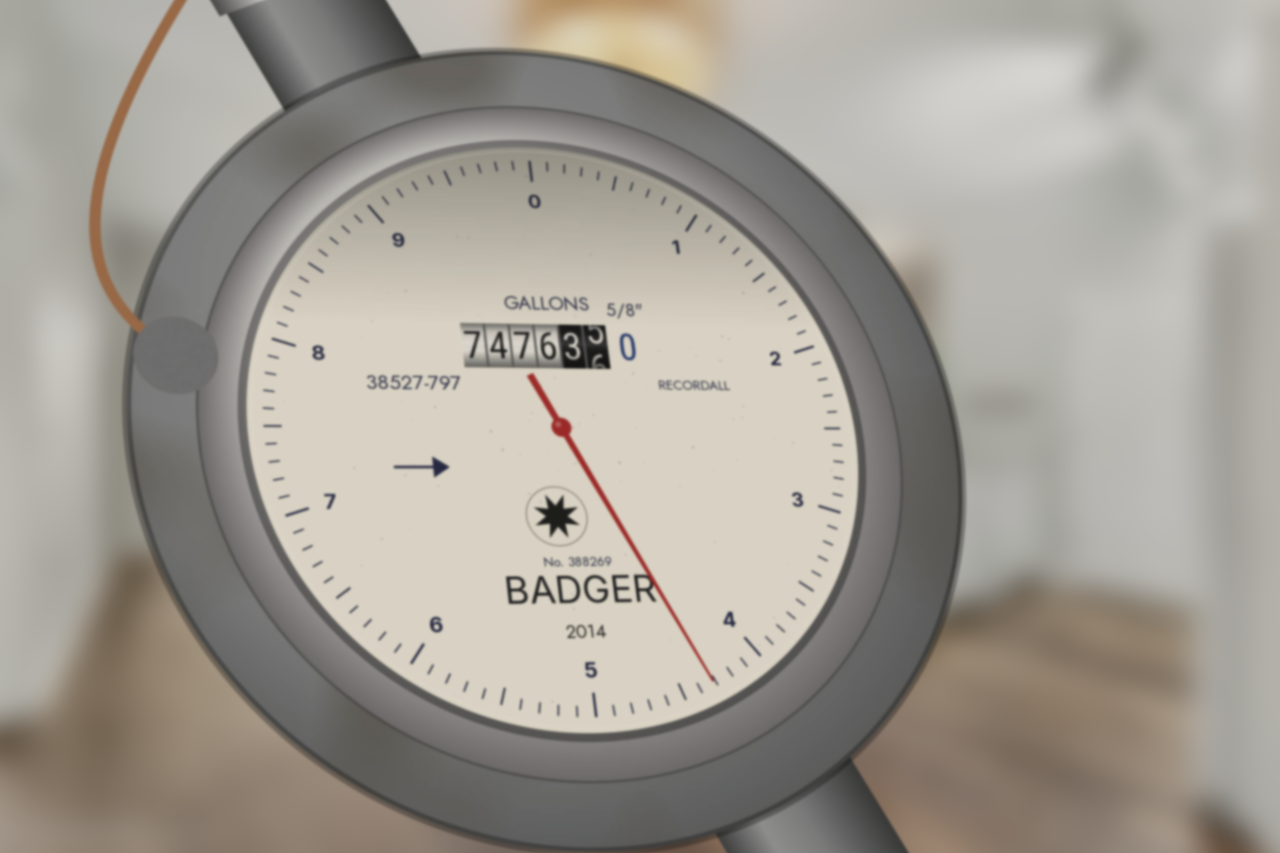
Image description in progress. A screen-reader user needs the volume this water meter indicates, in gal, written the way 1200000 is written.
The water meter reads 7476354.3
